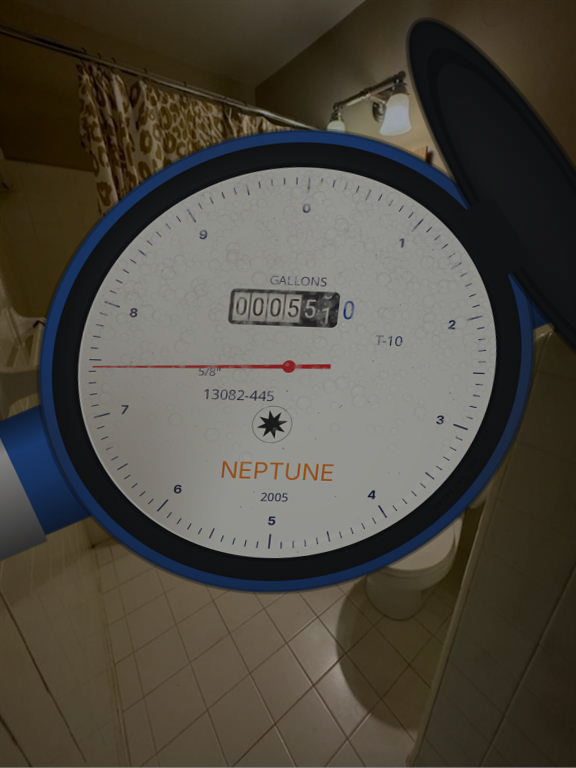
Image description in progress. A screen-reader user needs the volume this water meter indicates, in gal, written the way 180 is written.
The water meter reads 5507.4
